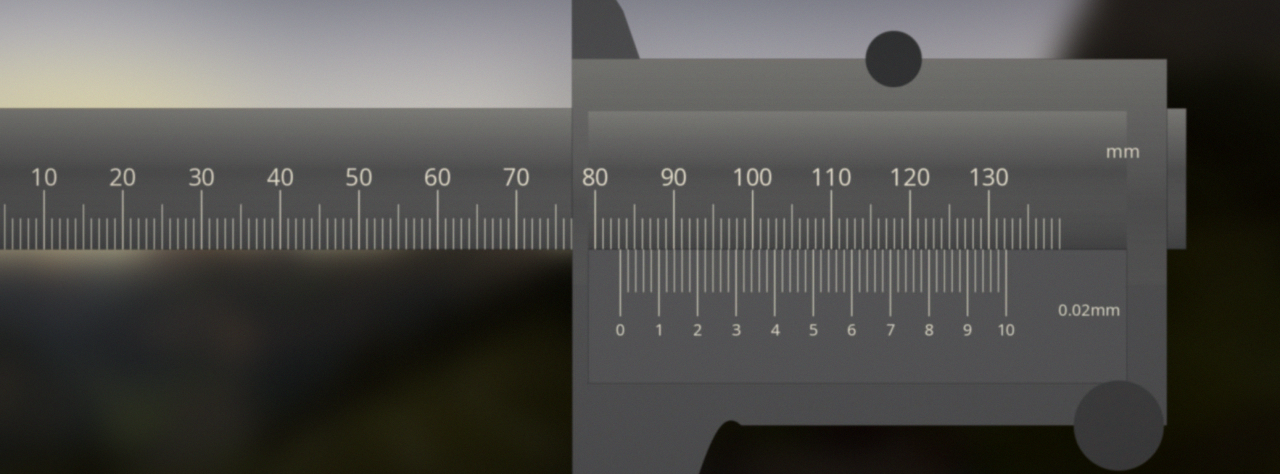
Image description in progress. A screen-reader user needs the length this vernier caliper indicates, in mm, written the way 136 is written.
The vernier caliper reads 83.2
